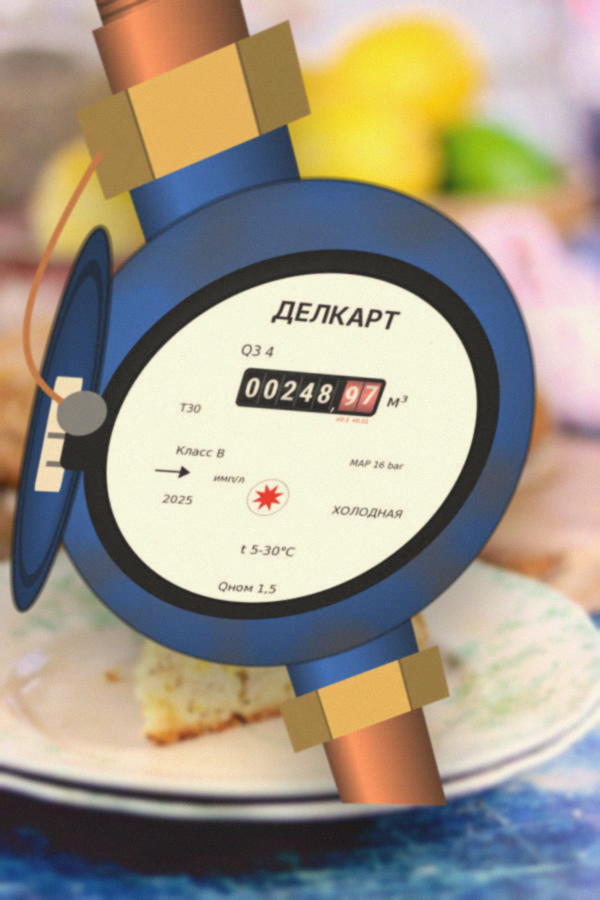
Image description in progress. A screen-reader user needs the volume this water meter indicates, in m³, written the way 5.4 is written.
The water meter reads 248.97
